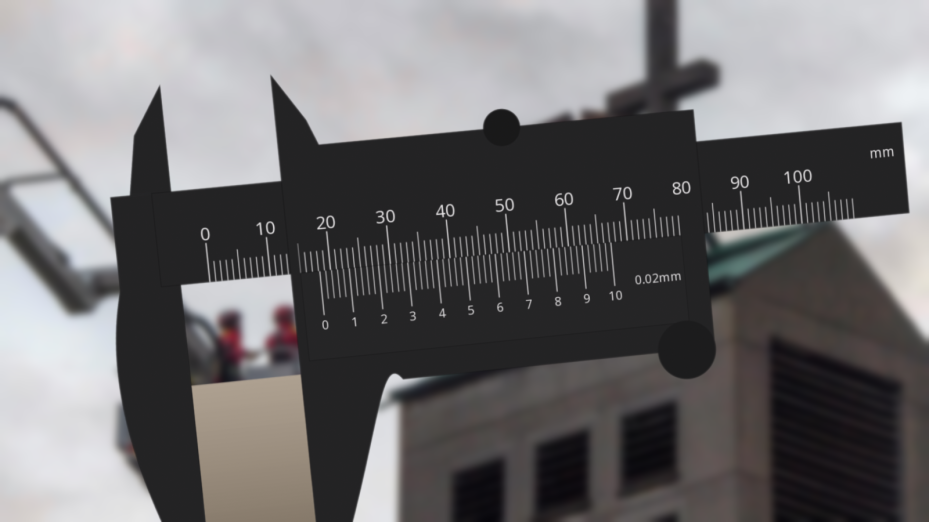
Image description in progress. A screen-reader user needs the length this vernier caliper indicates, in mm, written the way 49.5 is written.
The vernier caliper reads 18.2
